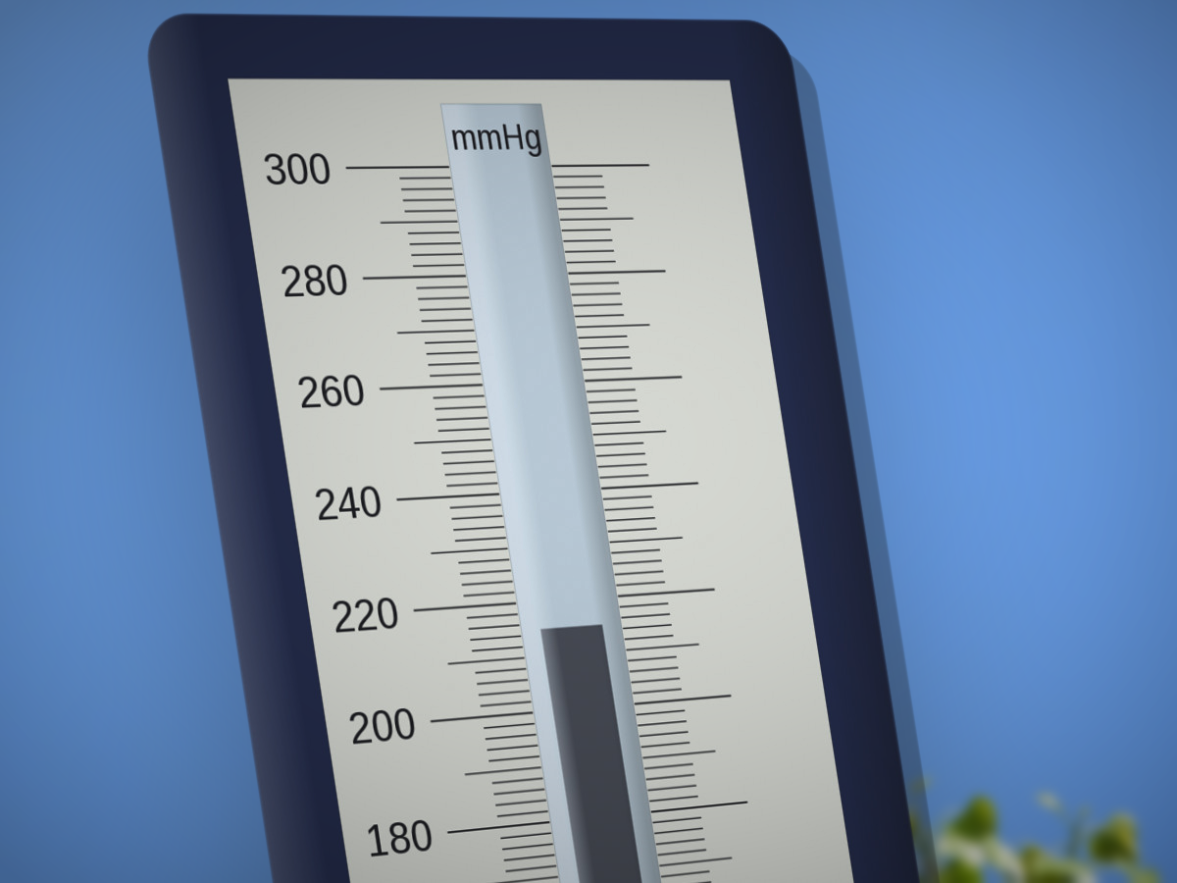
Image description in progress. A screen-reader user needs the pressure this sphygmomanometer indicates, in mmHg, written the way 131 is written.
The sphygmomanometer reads 215
